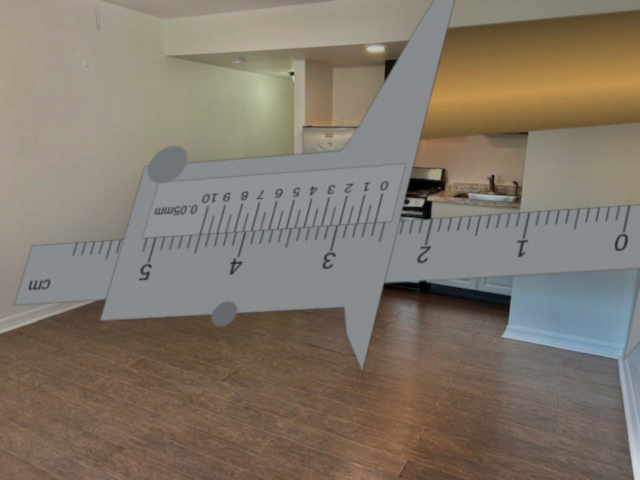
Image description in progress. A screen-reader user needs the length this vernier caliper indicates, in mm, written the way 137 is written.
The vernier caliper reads 26.0
